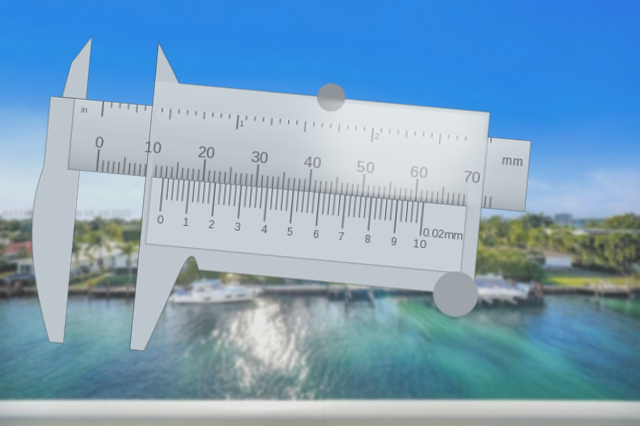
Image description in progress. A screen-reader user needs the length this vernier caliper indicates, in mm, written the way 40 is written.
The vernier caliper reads 12.5
